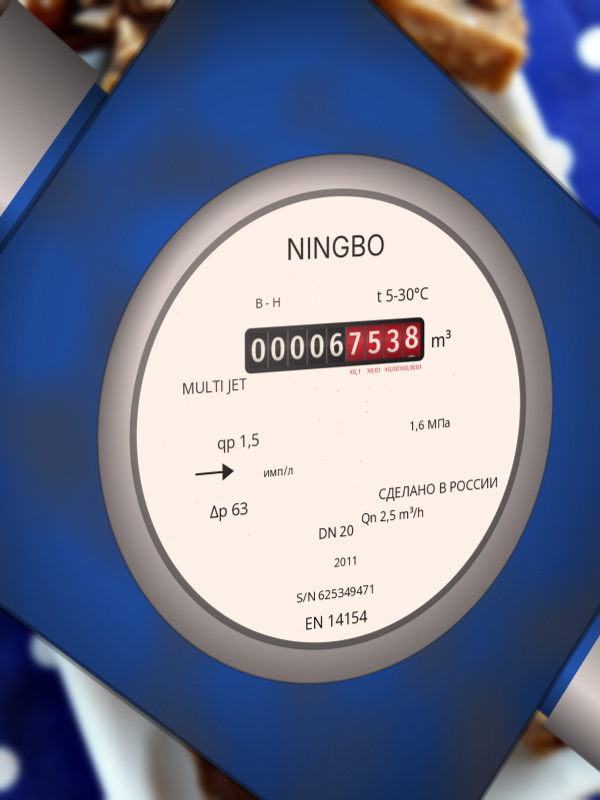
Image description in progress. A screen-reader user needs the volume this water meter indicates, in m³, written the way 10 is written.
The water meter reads 6.7538
